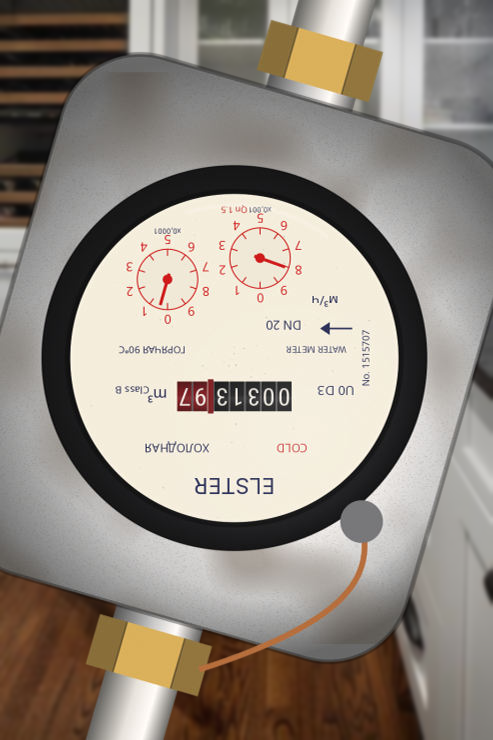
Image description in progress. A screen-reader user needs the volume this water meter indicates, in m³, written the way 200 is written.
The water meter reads 313.9780
